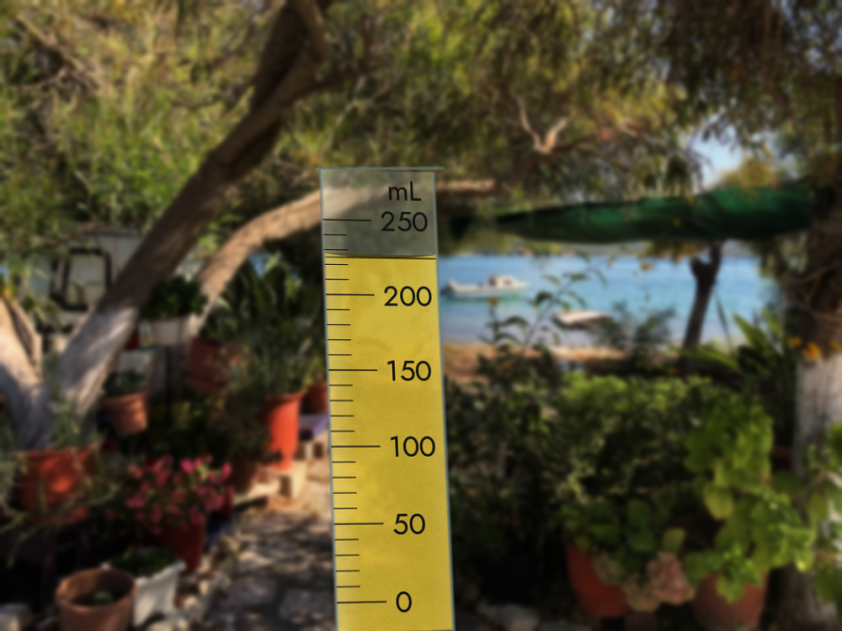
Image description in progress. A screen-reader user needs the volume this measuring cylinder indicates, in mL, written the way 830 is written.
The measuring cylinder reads 225
